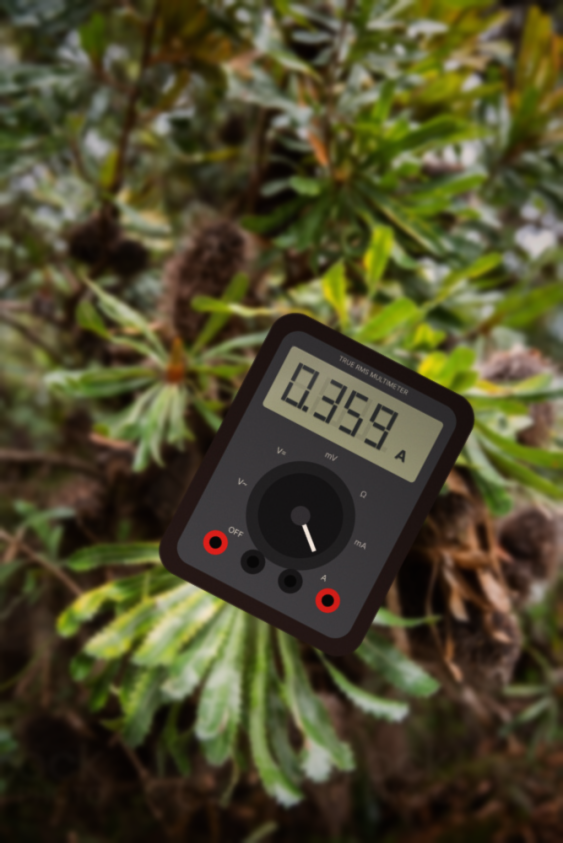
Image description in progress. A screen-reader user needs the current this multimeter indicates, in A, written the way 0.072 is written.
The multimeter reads 0.359
